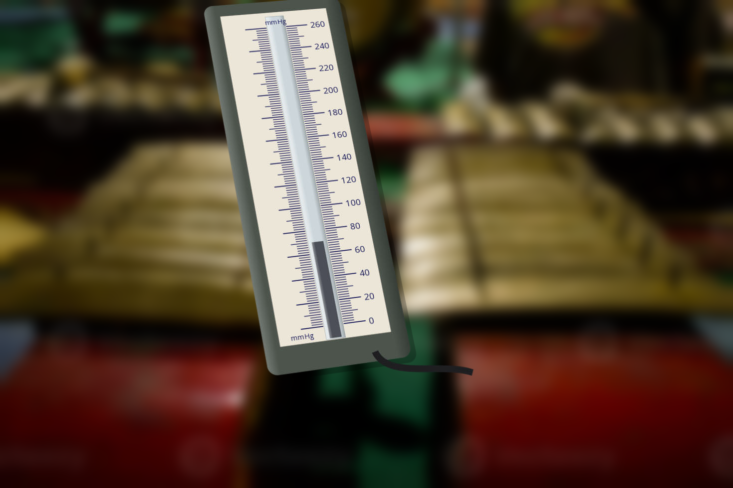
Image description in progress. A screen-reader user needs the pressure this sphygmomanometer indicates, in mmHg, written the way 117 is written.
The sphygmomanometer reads 70
